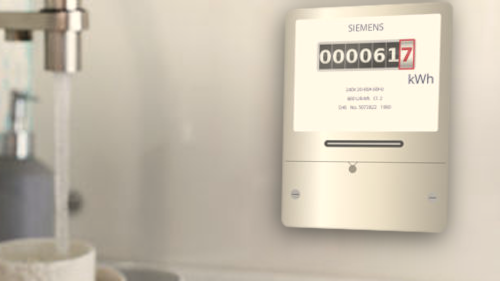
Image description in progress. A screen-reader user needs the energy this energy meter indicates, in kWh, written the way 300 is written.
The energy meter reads 61.7
